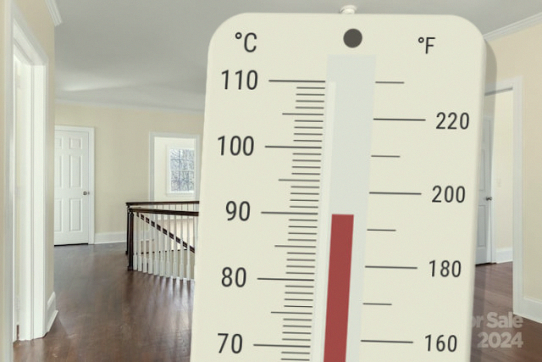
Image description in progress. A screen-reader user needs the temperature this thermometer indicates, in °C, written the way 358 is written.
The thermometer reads 90
